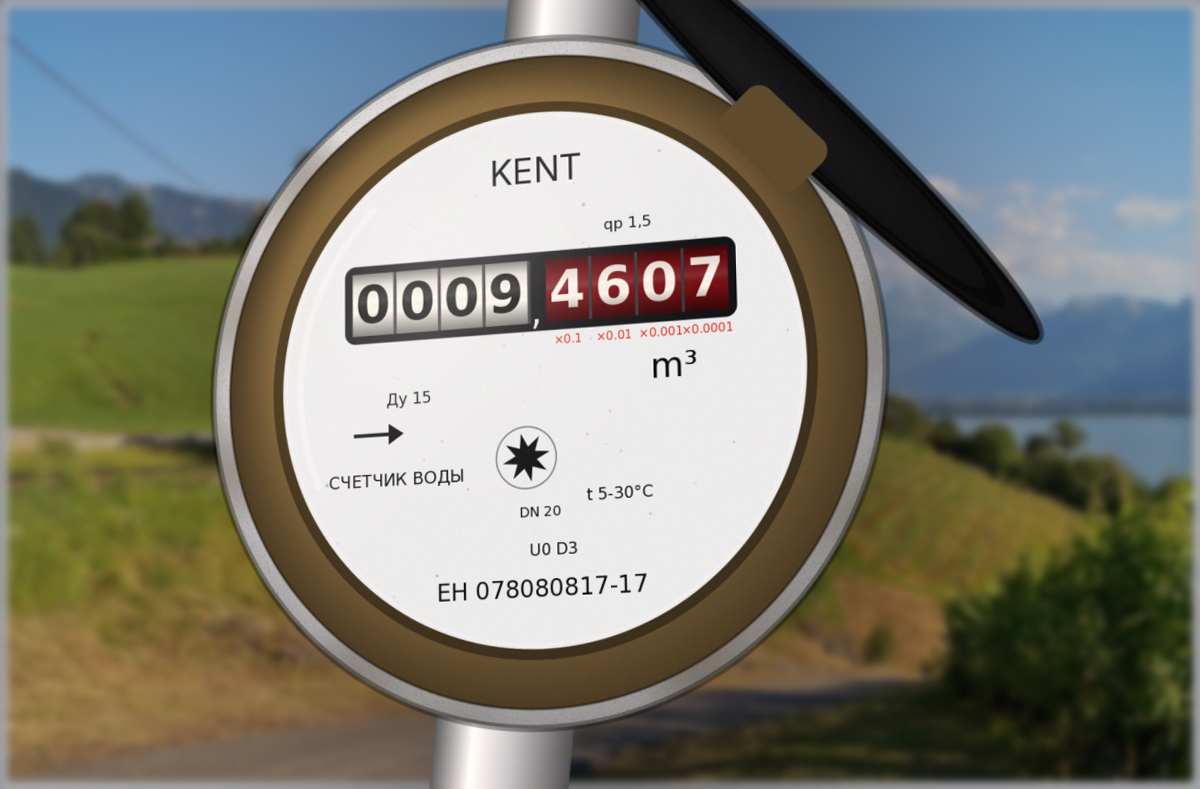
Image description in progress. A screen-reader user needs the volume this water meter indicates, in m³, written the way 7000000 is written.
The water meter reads 9.4607
